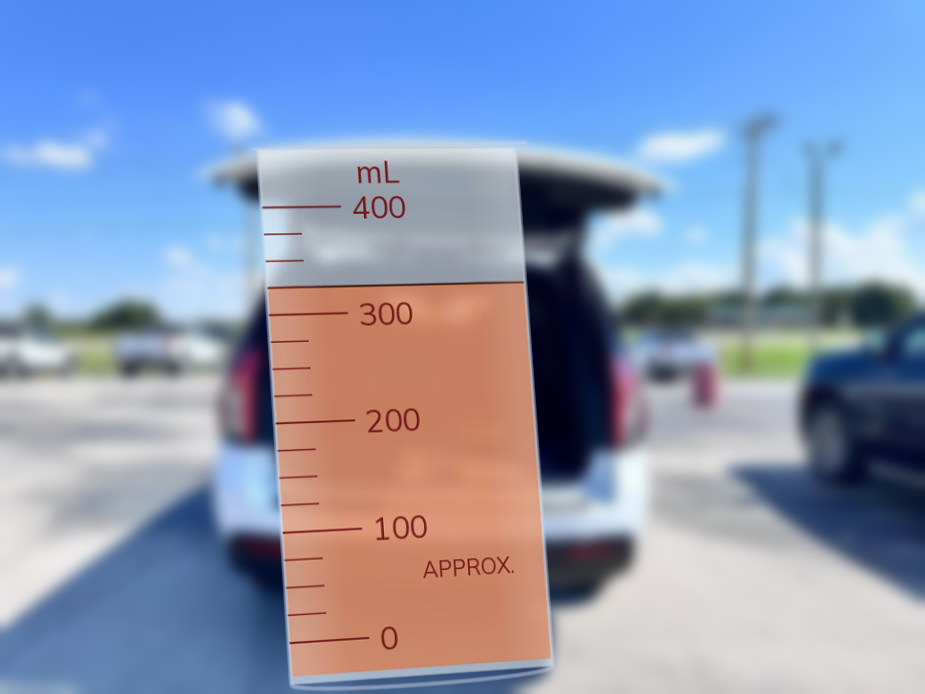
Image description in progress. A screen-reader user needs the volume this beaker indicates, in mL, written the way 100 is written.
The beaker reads 325
